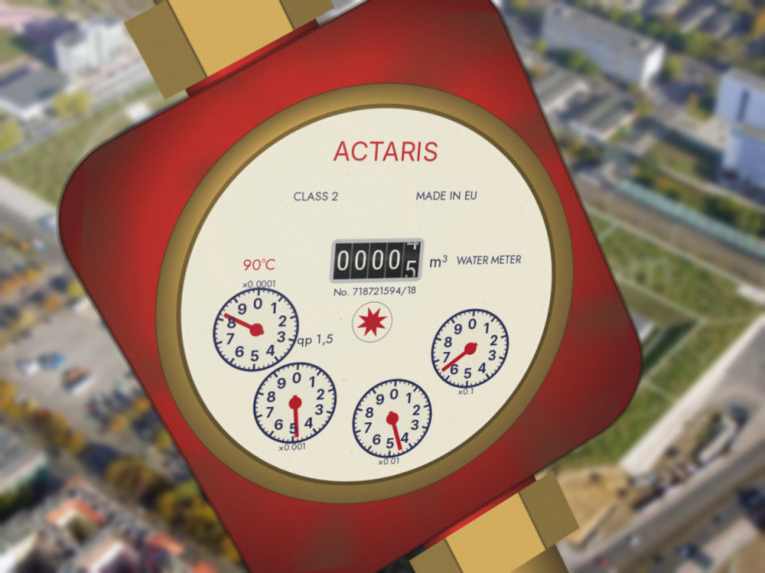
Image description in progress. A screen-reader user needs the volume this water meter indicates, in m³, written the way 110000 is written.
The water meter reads 4.6448
